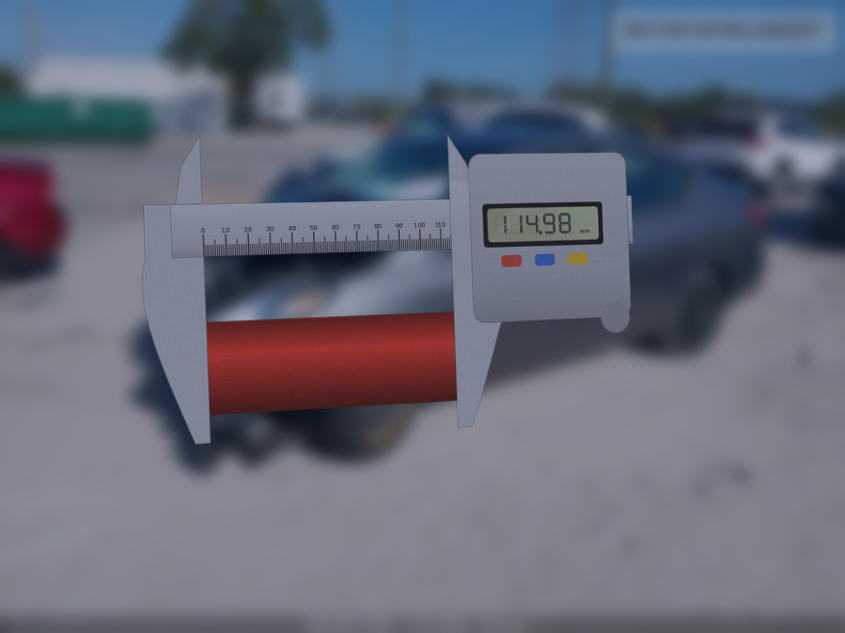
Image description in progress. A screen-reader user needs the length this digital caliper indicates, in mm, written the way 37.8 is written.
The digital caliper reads 114.98
